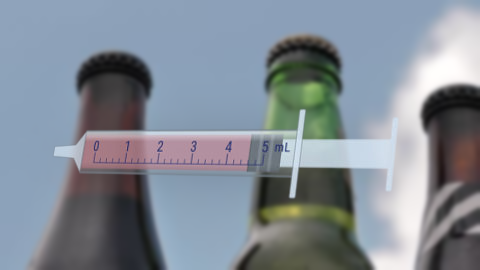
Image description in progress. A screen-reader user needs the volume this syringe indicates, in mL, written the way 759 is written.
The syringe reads 4.6
